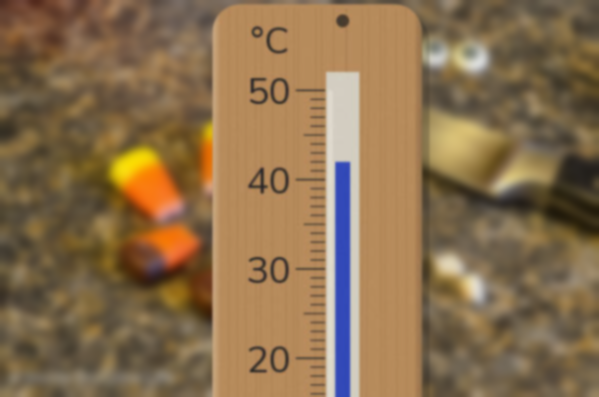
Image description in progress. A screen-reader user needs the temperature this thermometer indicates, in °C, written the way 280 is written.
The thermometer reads 42
